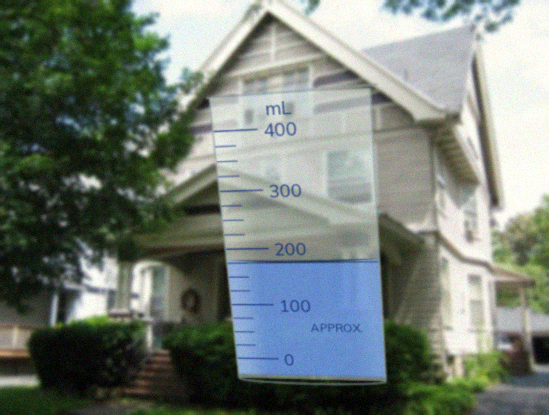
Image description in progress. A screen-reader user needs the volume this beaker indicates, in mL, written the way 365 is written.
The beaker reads 175
